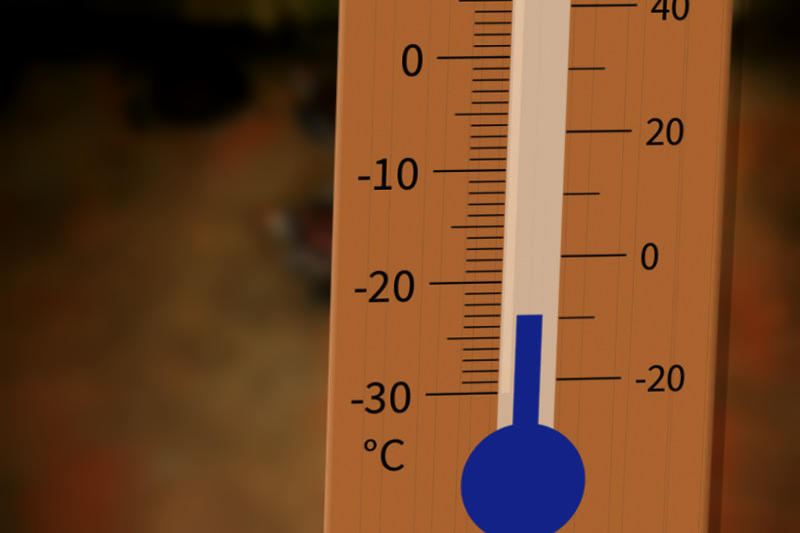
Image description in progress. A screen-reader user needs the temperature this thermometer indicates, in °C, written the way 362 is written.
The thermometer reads -23
